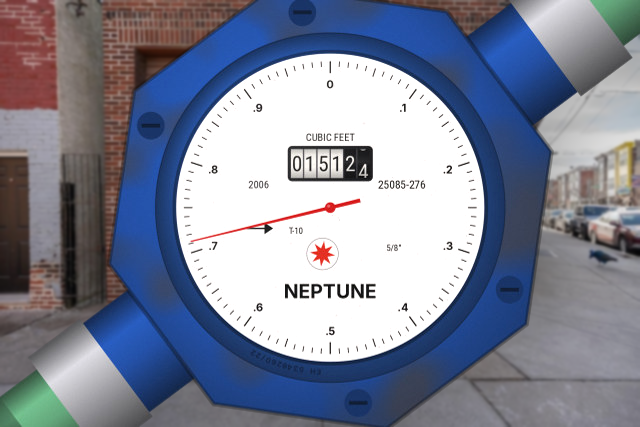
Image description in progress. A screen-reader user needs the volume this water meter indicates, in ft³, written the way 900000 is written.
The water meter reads 15123.71
